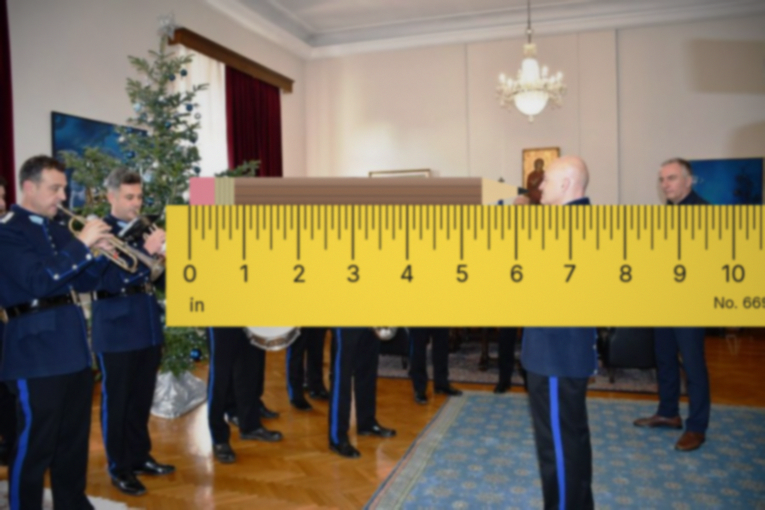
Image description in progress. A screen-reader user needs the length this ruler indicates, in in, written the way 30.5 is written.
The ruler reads 6.25
